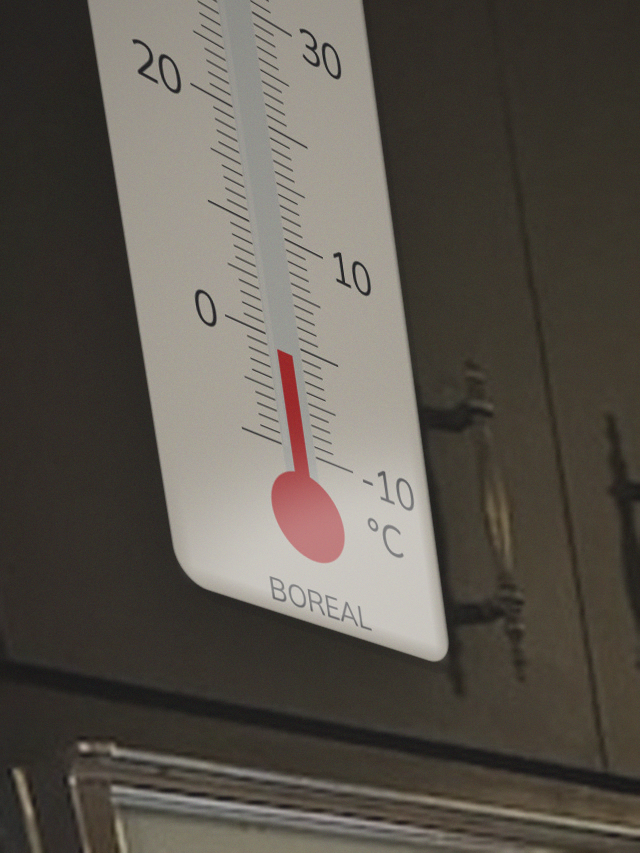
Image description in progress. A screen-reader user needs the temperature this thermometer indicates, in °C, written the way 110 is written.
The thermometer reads -1
